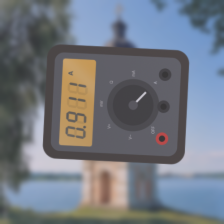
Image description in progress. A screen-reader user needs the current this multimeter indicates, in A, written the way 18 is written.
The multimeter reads 0.911
